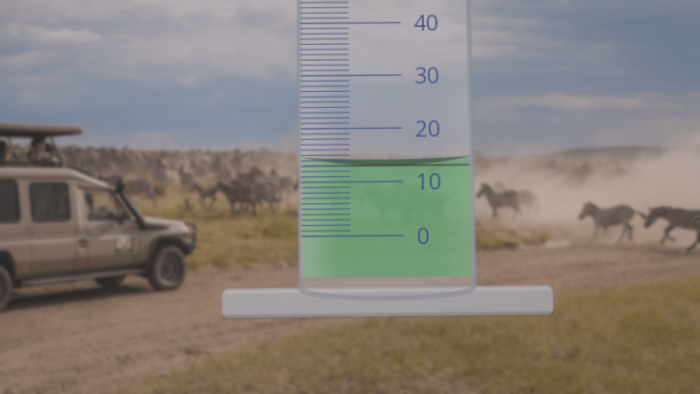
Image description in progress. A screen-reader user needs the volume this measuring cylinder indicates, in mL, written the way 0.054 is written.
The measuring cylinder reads 13
